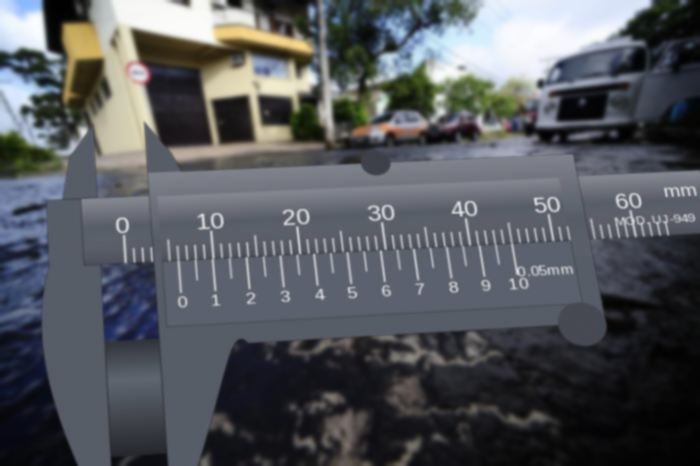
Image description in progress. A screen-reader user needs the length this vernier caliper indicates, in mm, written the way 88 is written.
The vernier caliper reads 6.0
